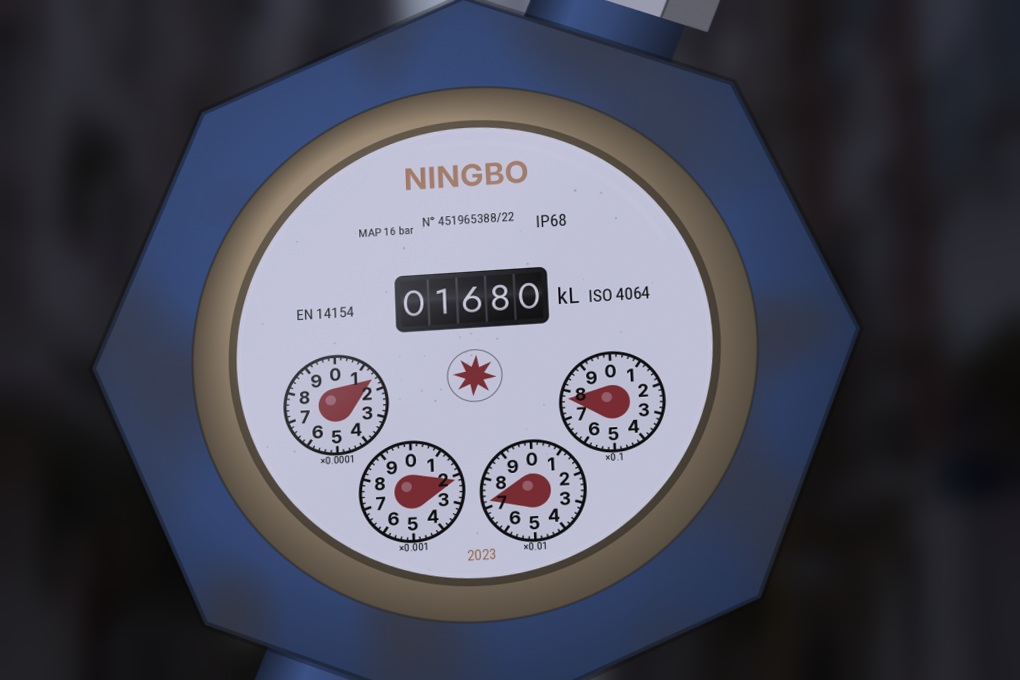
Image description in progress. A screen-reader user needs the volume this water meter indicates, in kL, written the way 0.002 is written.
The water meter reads 1680.7721
